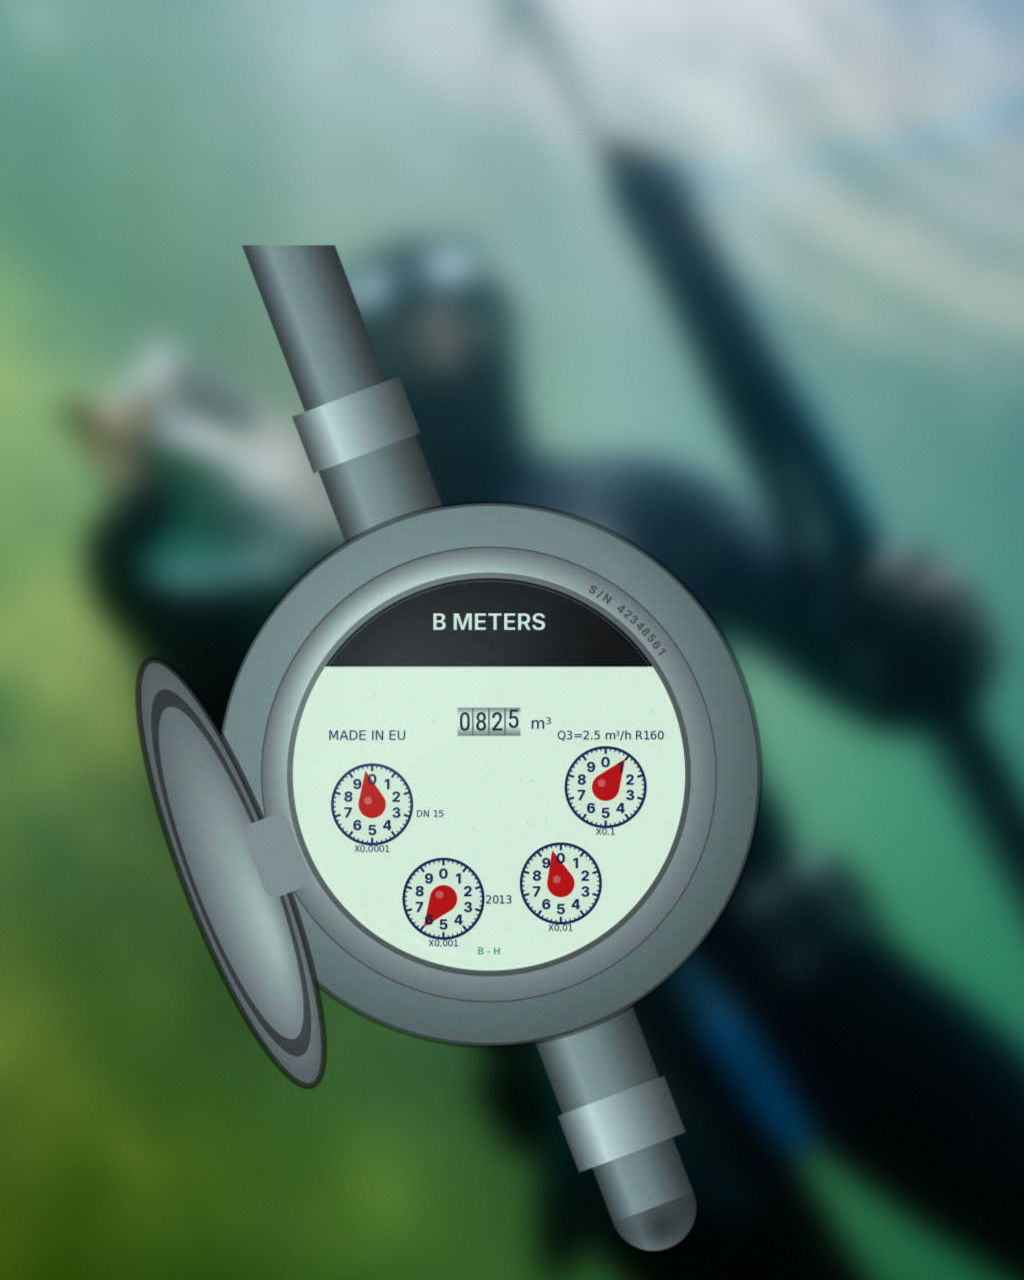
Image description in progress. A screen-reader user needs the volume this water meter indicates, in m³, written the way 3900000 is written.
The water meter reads 825.0959
